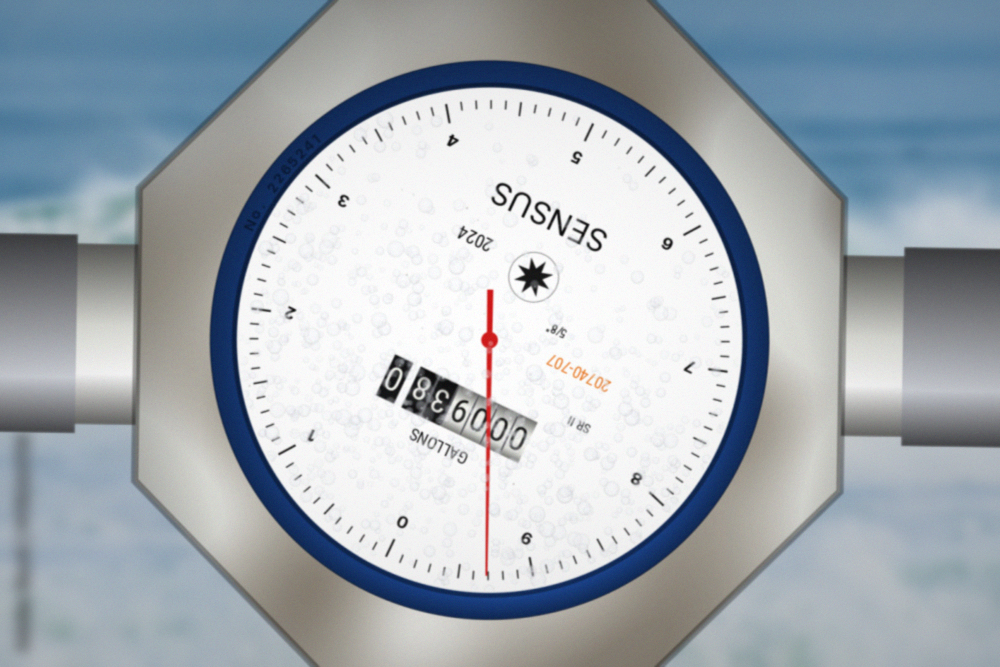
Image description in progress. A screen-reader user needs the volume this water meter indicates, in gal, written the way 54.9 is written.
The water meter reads 9379.3
